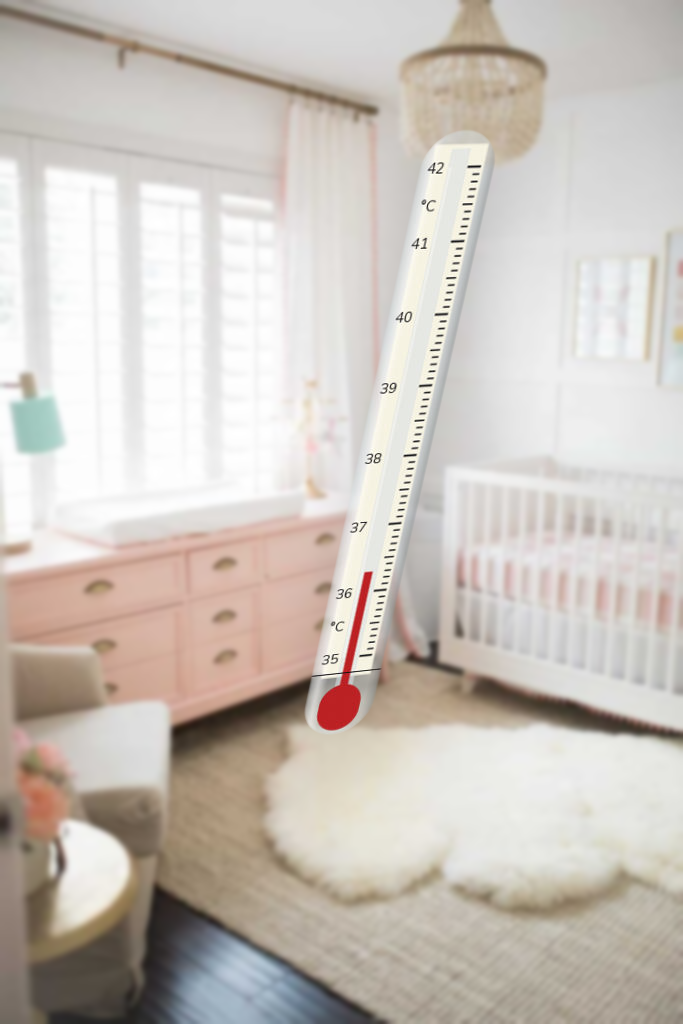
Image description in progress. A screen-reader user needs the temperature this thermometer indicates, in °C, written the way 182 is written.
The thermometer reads 36.3
